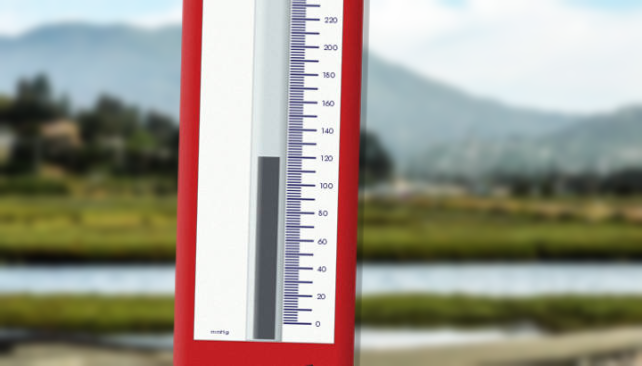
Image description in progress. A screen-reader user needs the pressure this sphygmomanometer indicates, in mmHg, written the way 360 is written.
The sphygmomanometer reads 120
